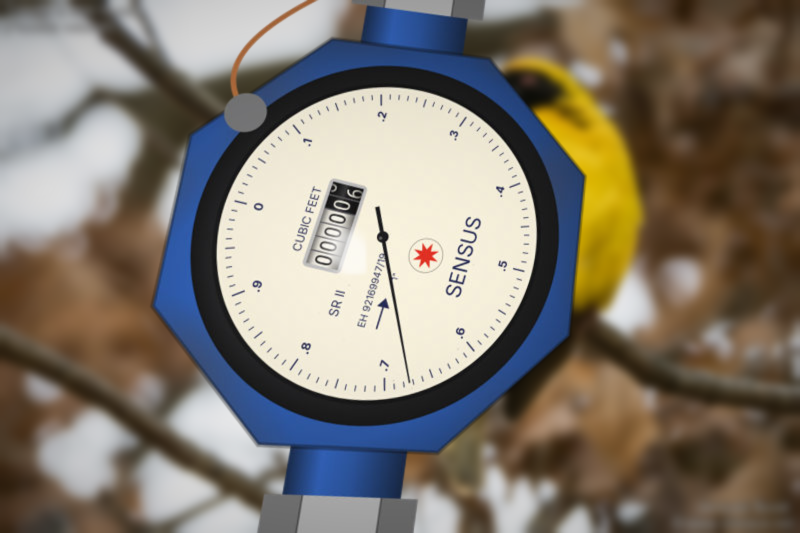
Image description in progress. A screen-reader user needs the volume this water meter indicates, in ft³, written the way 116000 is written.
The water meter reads 5.67
